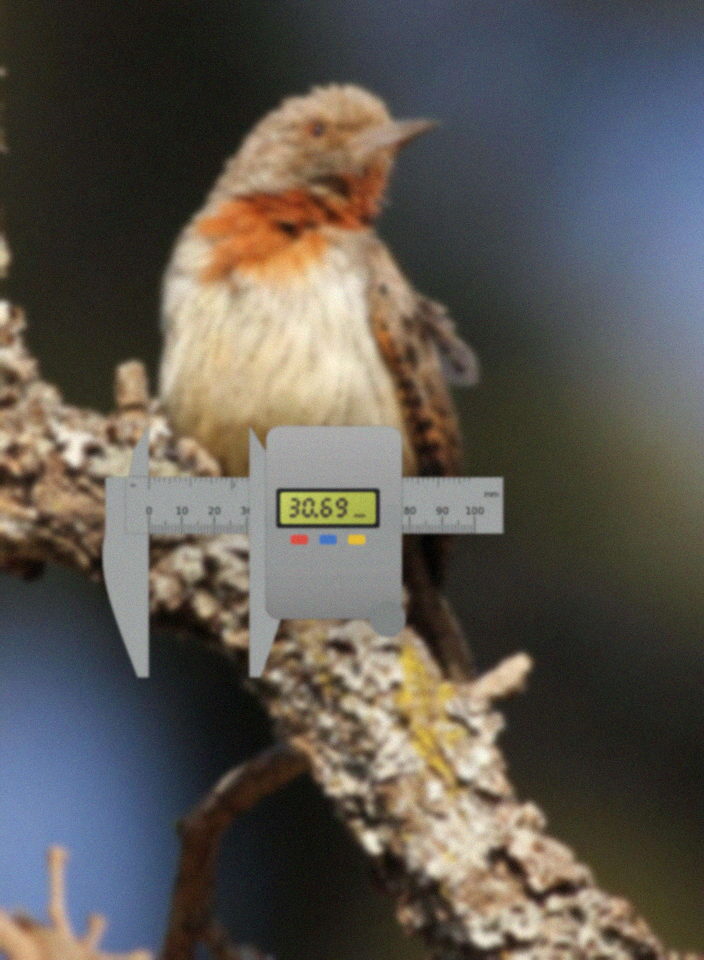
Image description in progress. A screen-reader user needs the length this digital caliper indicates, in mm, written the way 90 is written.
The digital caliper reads 30.69
